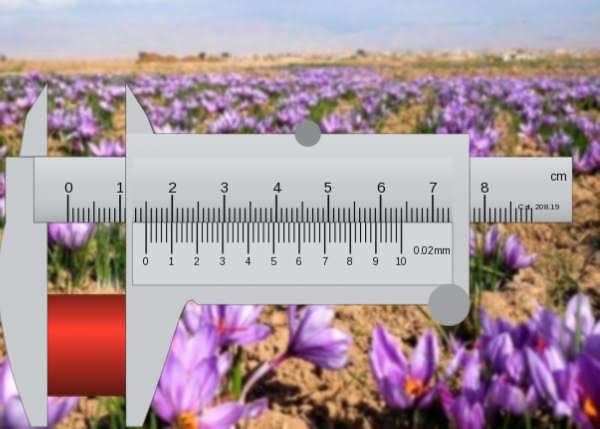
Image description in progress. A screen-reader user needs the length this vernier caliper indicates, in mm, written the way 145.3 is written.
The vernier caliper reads 15.0
